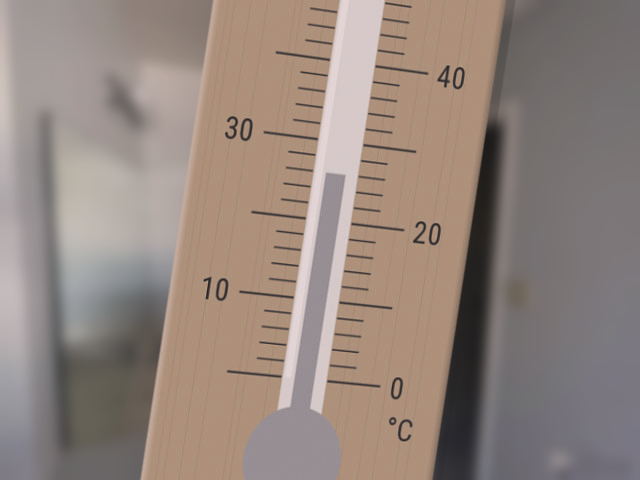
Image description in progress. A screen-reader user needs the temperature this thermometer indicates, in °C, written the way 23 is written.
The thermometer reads 26
